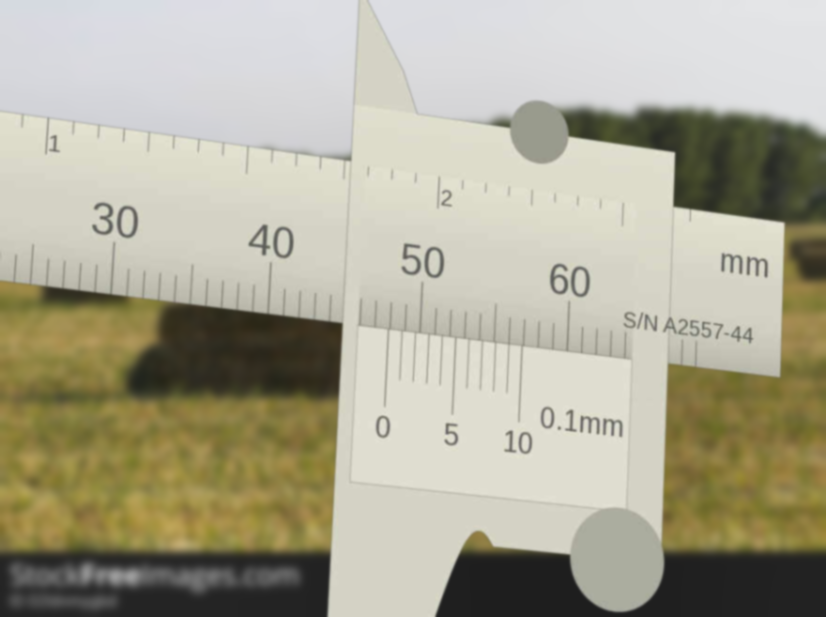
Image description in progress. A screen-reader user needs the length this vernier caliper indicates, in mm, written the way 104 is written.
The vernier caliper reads 47.9
